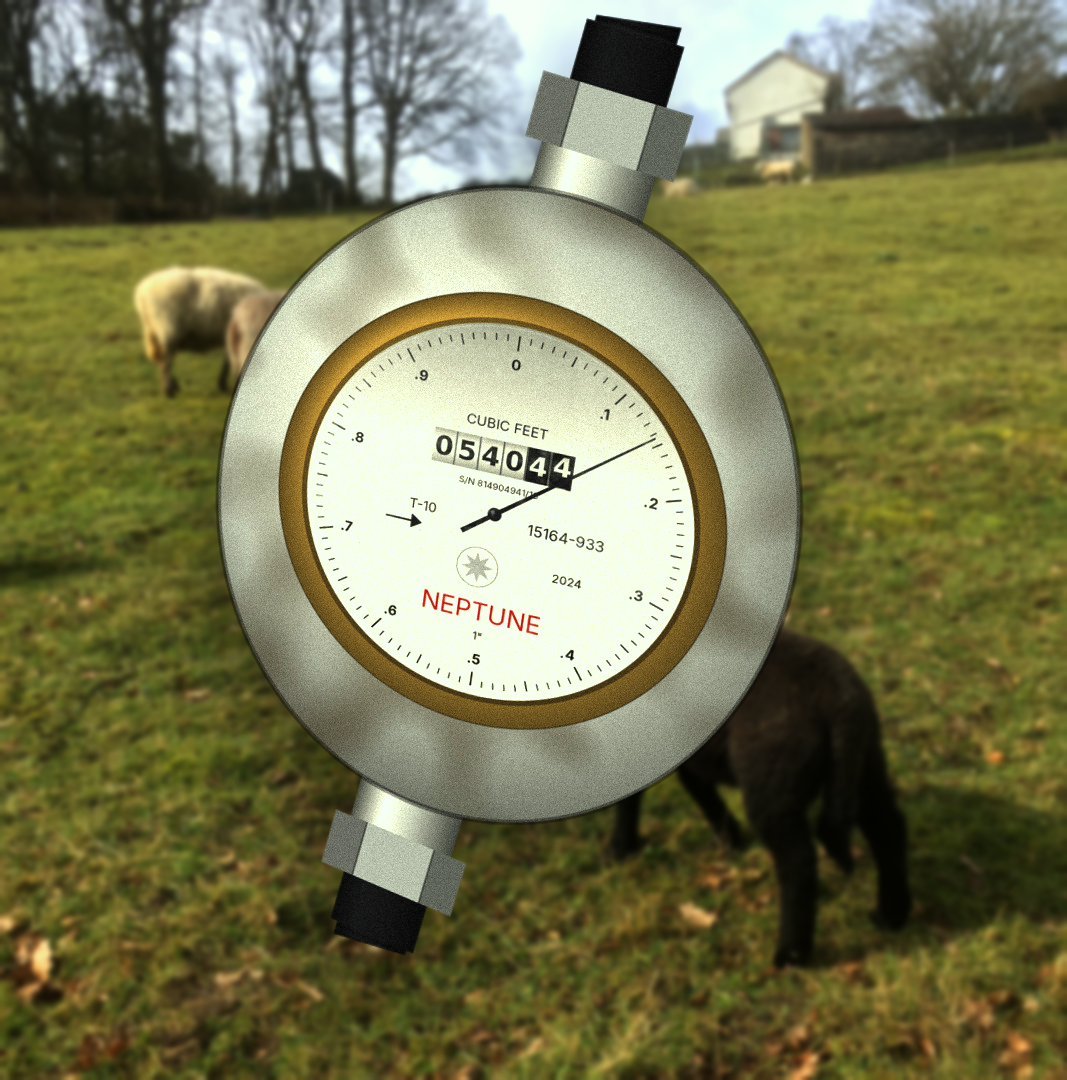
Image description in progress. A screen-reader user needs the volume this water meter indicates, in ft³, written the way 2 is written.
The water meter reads 54044.14
